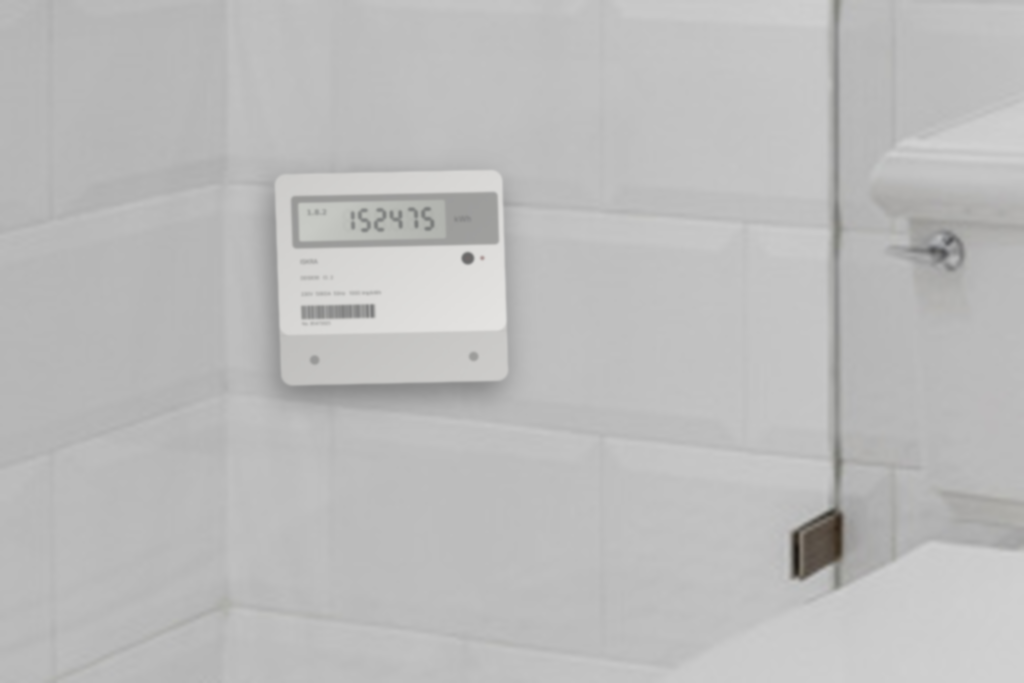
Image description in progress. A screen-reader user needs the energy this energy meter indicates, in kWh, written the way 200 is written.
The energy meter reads 152475
